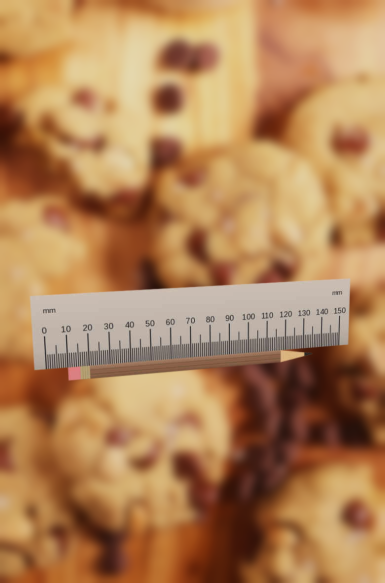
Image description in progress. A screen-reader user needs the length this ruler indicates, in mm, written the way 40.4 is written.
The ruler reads 125
